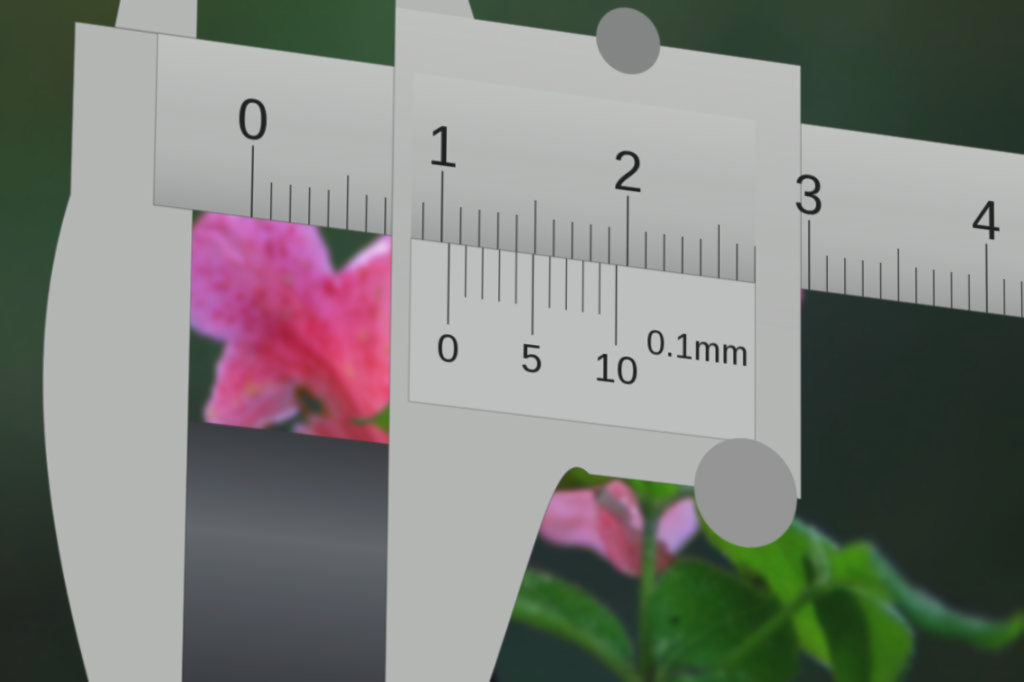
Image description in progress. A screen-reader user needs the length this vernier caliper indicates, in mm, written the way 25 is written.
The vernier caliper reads 10.4
